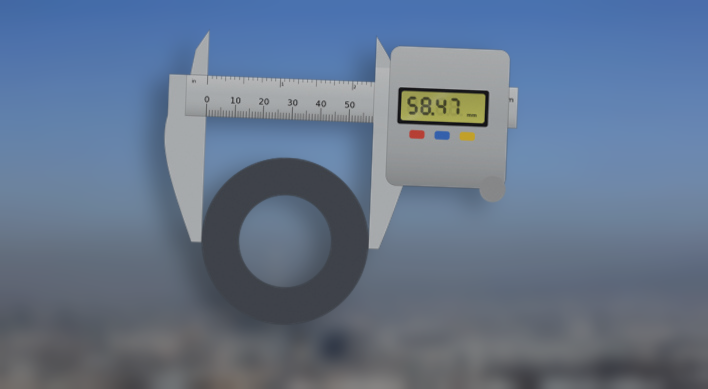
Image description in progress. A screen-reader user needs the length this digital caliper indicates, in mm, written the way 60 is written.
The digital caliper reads 58.47
